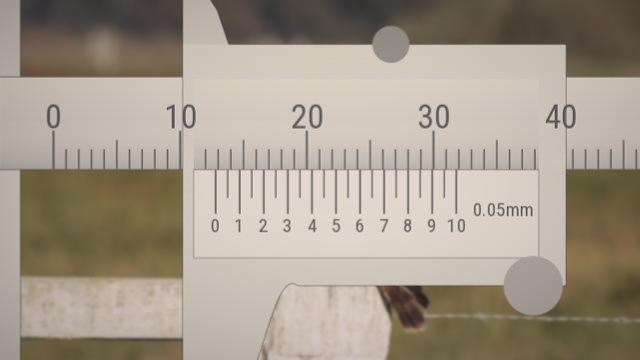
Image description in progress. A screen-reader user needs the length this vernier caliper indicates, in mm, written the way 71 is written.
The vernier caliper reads 12.8
